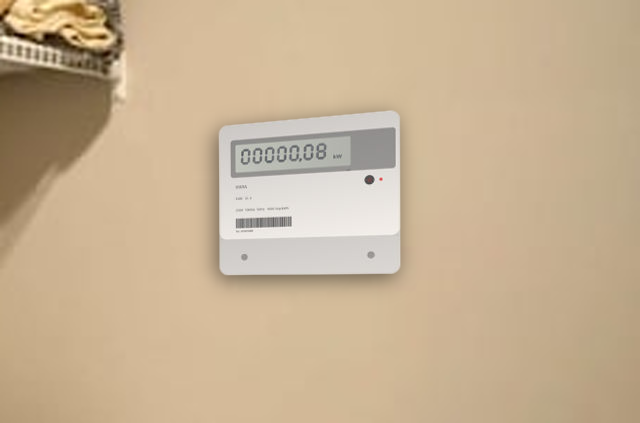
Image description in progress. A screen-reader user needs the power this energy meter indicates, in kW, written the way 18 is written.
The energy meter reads 0.08
